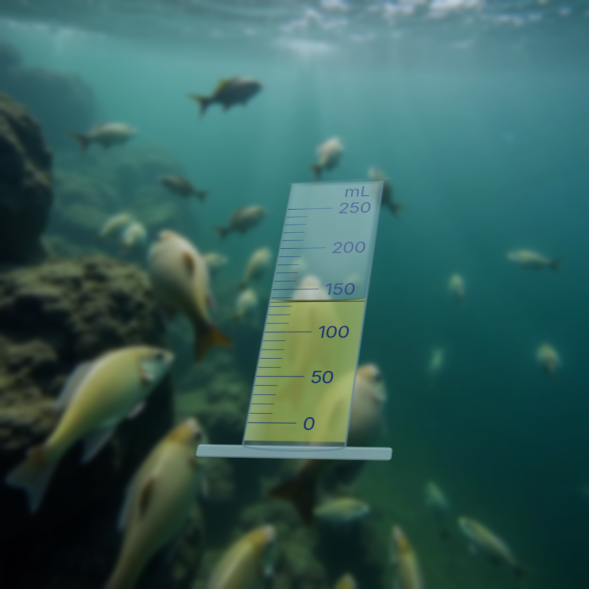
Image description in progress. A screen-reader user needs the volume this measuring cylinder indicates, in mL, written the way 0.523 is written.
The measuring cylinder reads 135
